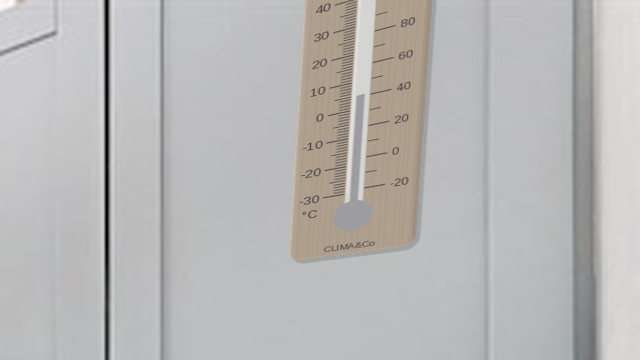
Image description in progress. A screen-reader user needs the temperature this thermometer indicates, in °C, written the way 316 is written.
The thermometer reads 5
